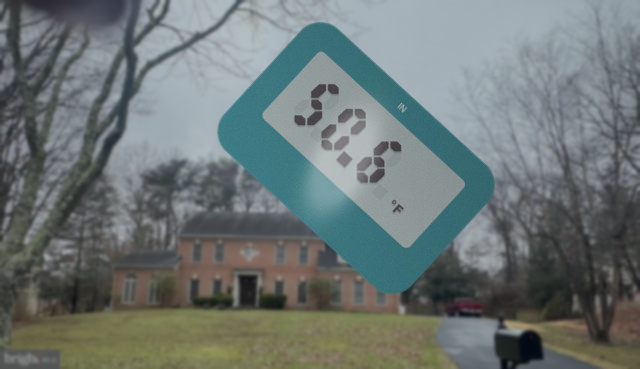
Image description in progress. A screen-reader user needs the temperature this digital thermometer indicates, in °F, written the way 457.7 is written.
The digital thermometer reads 50.6
